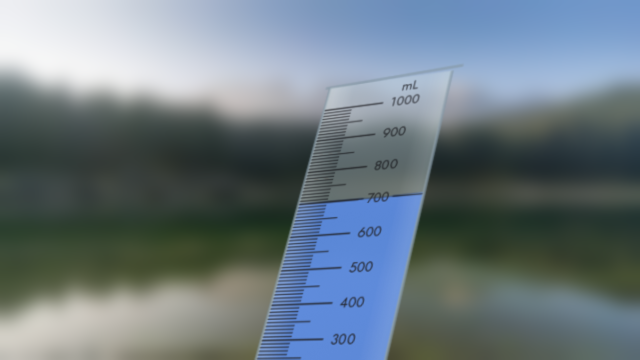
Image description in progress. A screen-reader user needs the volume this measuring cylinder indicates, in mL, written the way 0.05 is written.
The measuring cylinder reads 700
